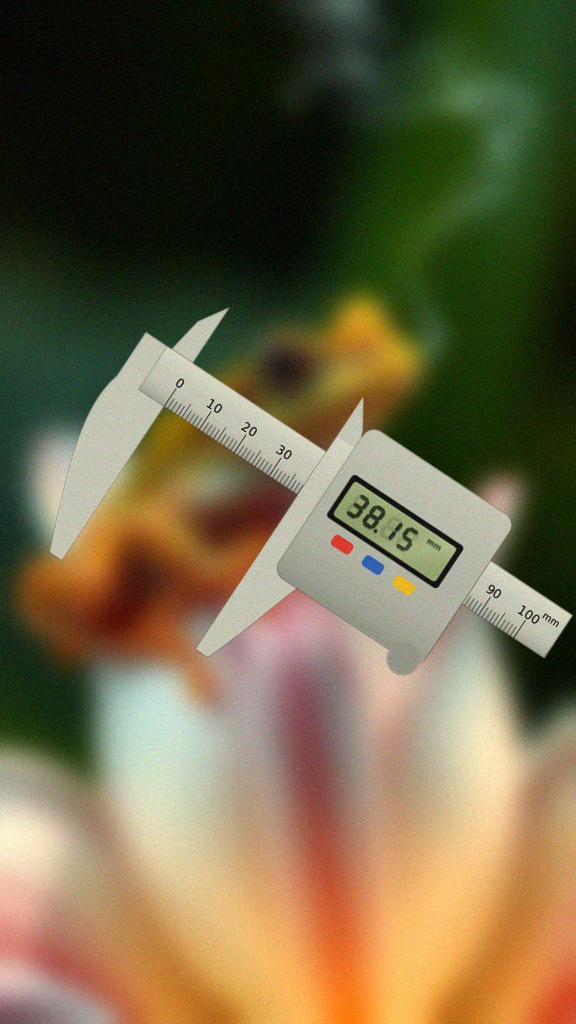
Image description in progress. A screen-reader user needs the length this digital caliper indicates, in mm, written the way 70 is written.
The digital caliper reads 38.15
